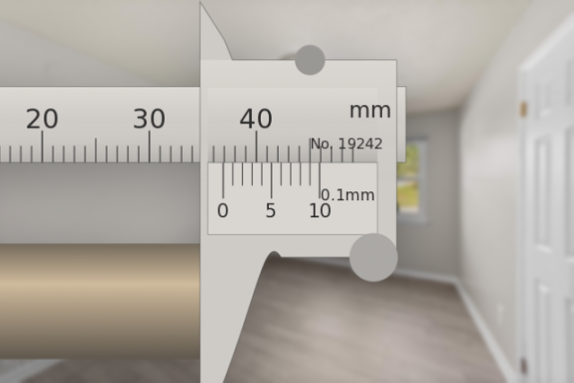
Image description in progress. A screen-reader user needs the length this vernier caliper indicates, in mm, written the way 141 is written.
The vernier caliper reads 36.9
